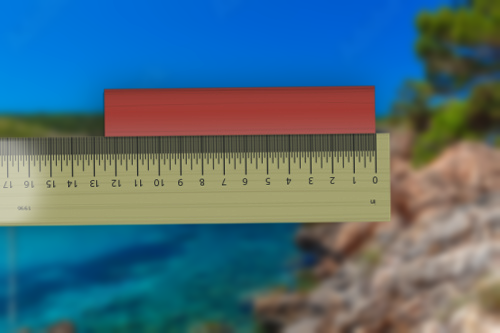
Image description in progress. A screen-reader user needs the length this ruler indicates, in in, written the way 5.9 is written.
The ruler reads 12.5
